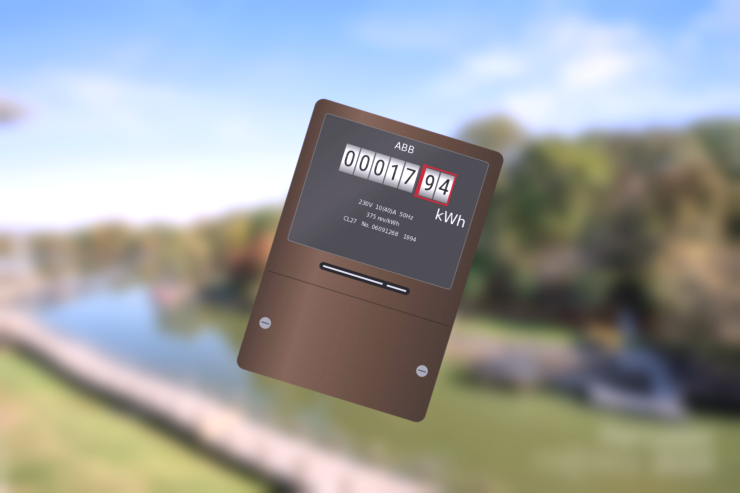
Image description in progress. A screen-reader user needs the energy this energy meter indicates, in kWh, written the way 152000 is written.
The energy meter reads 17.94
